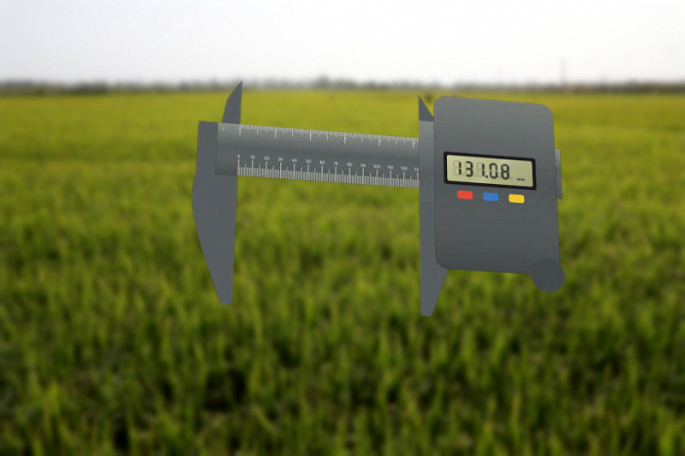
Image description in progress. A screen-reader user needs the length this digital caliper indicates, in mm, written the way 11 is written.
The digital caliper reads 131.08
